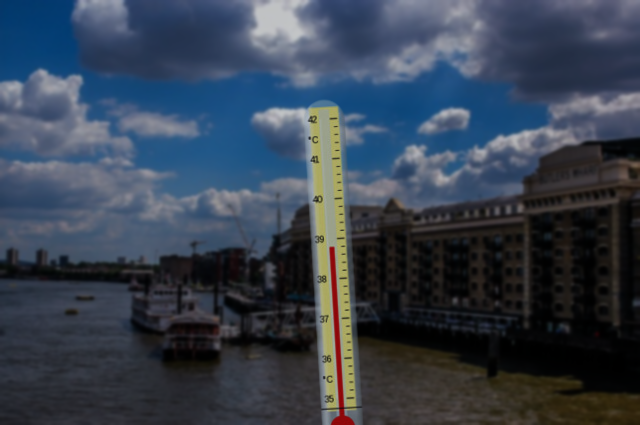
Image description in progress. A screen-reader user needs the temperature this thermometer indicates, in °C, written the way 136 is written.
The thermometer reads 38.8
